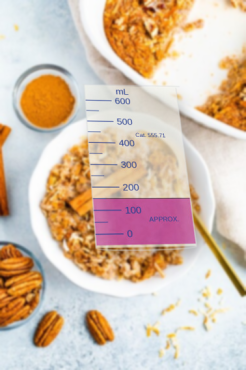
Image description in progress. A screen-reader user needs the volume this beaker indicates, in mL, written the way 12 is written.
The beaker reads 150
